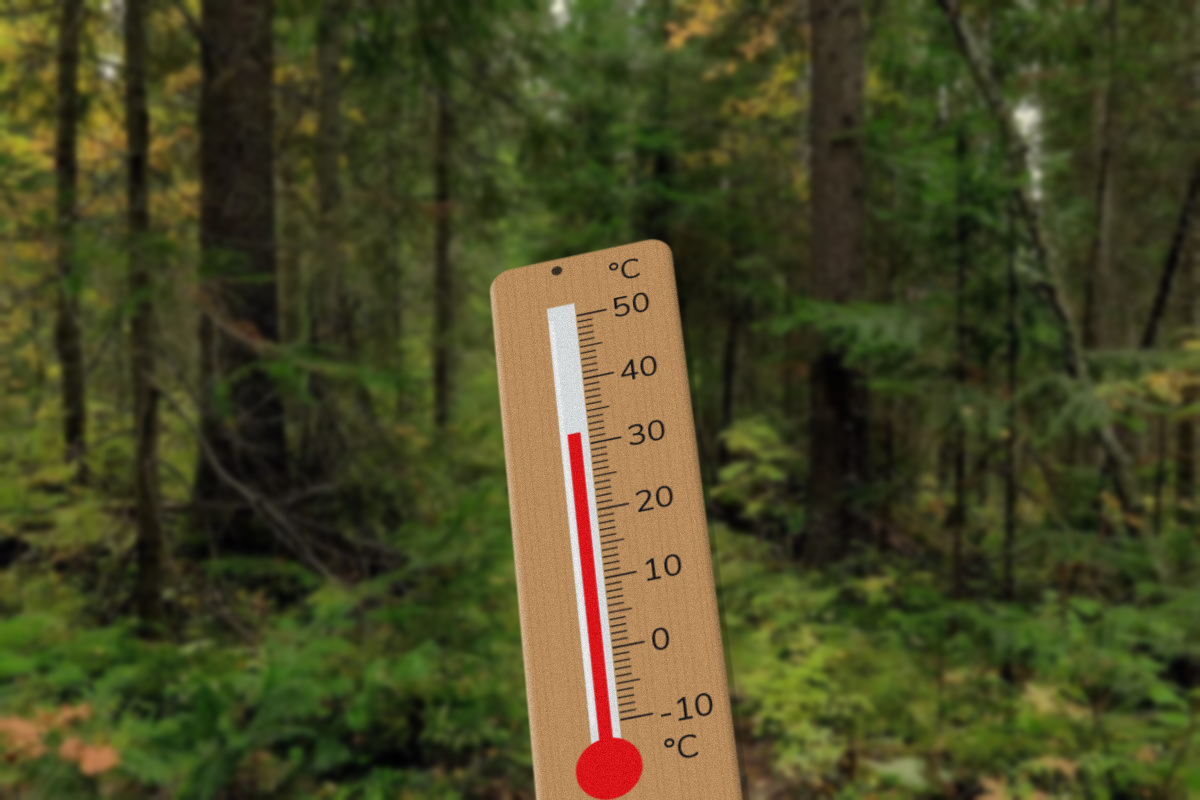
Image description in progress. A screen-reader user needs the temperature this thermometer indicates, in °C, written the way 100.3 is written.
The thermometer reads 32
